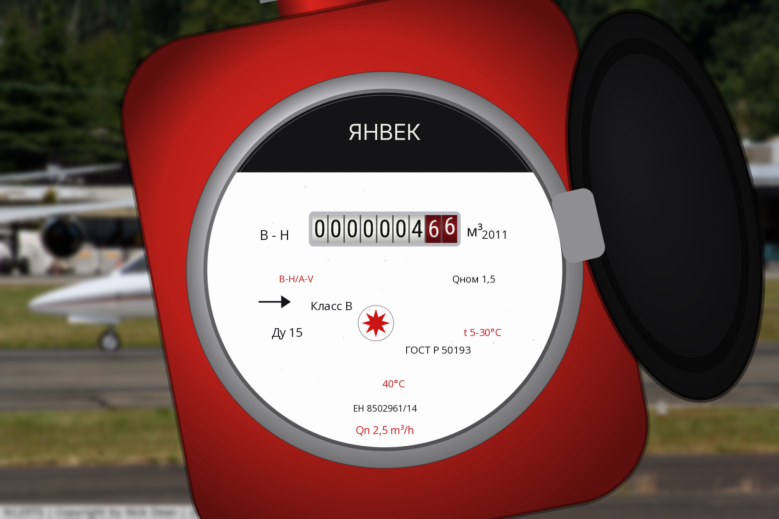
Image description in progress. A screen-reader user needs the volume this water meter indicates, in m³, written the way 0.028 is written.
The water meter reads 4.66
